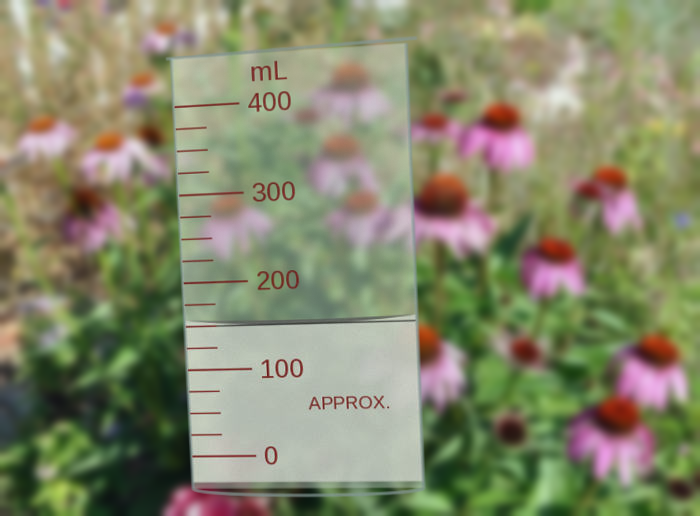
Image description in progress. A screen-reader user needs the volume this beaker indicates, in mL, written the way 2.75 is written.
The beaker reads 150
